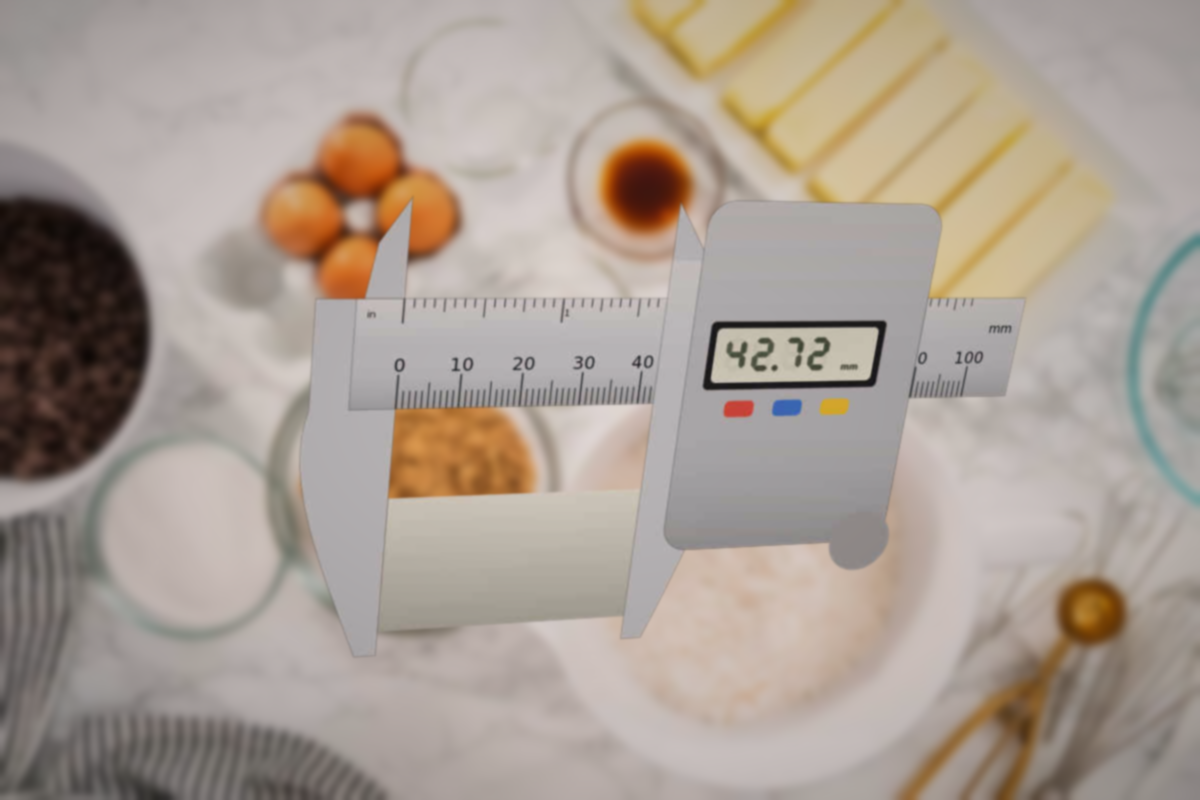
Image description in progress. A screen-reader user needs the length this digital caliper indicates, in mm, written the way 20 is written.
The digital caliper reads 42.72
